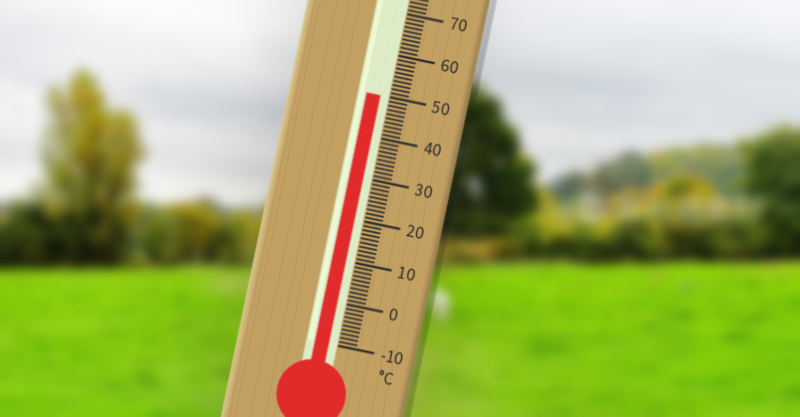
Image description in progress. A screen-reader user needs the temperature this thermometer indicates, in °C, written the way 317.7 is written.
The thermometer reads 50
